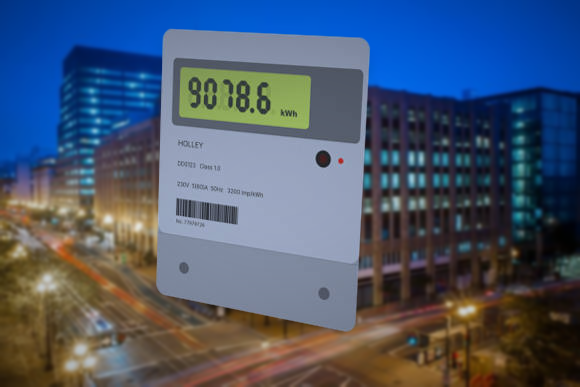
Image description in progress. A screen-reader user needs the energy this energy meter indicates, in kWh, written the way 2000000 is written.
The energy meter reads 9078.6
